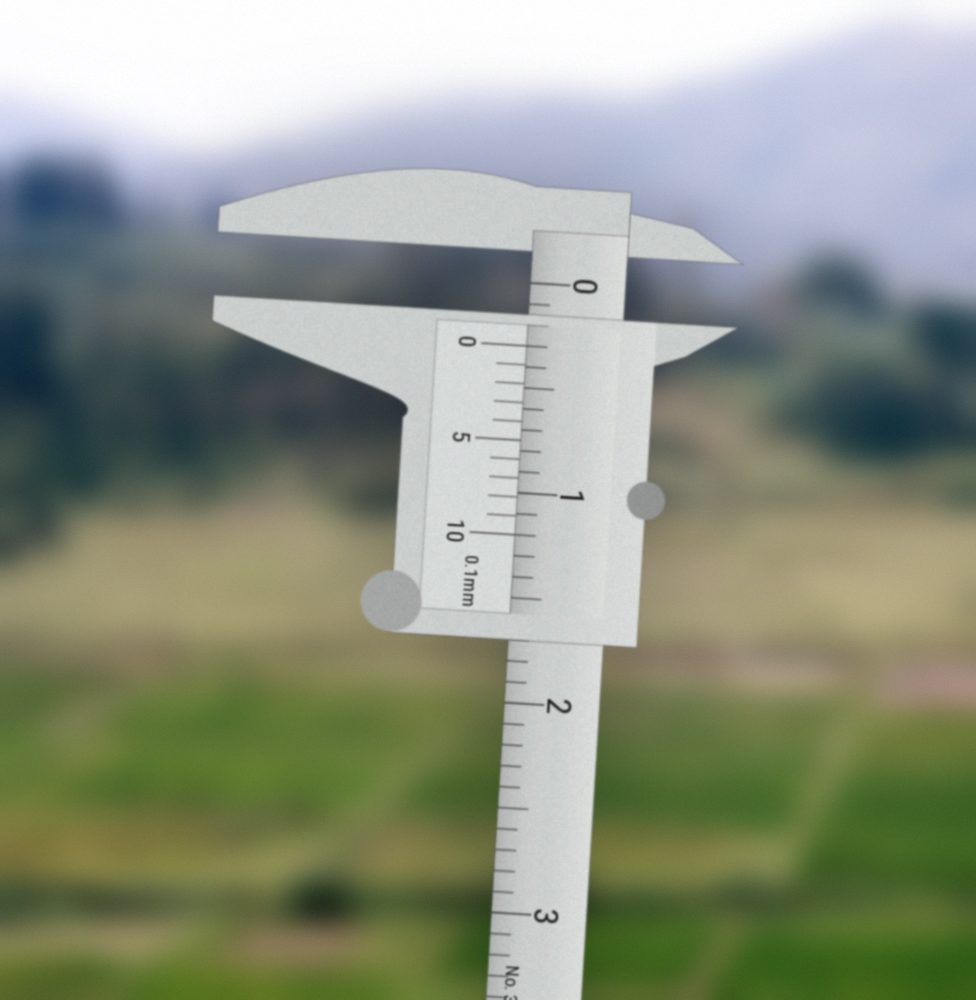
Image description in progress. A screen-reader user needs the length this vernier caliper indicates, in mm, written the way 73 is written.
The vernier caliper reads 3.0
